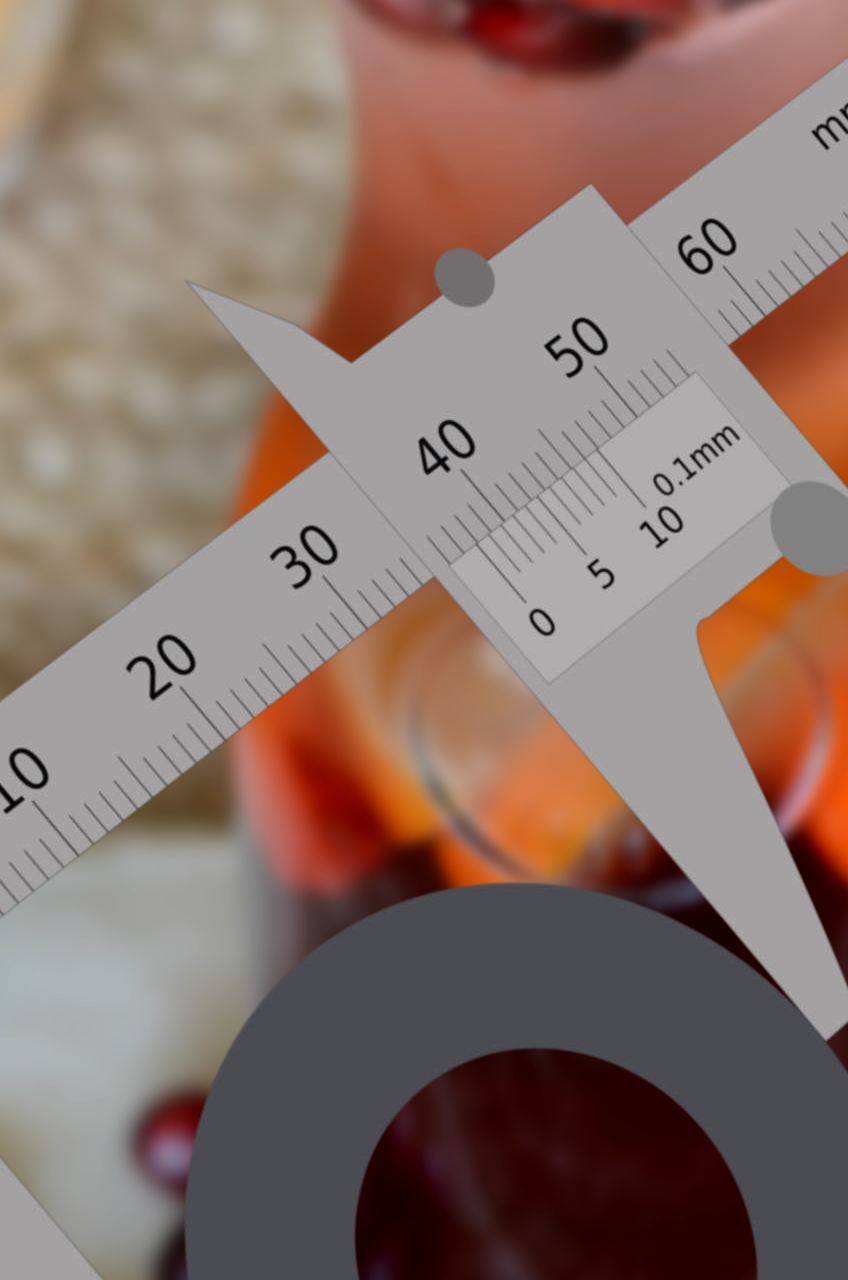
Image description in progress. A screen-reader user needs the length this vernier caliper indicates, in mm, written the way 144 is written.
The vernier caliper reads 37.9
